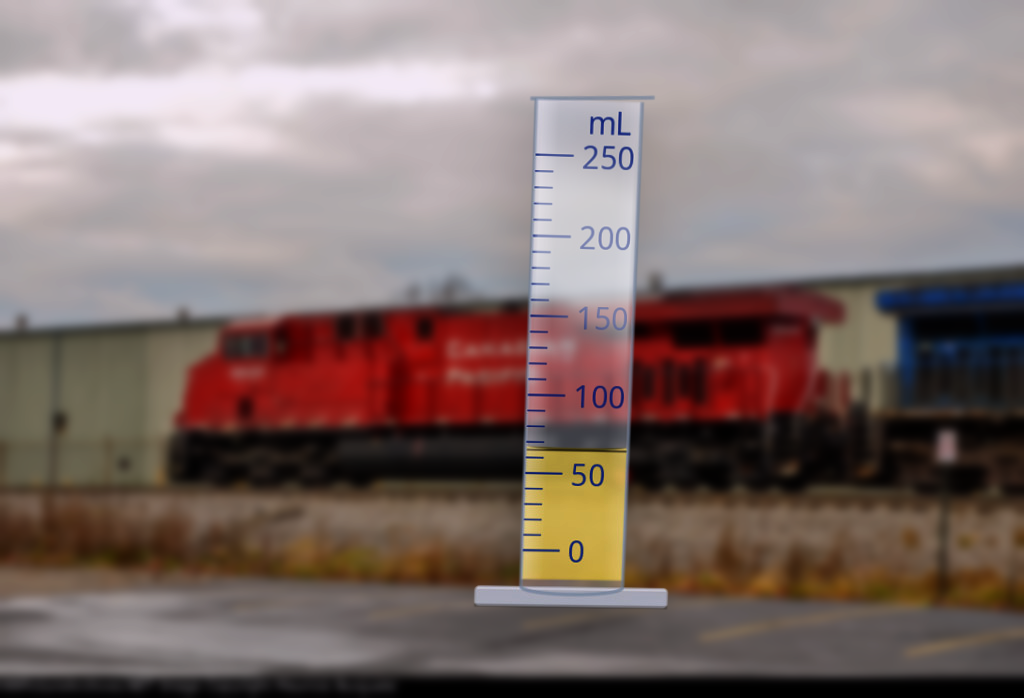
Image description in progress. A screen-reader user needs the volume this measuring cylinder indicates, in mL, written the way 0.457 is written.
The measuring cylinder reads 65
